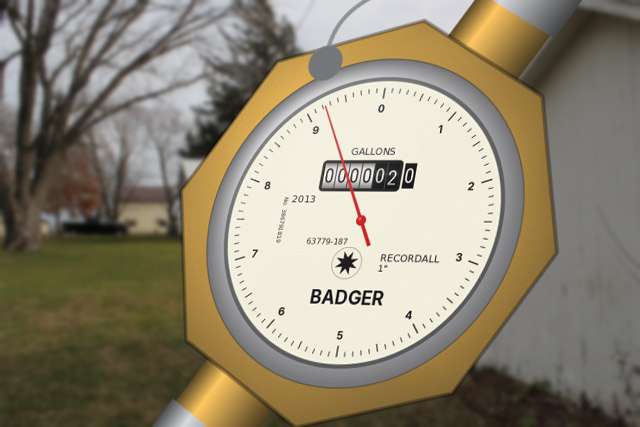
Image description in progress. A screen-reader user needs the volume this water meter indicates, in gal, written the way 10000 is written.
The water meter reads 19.2
